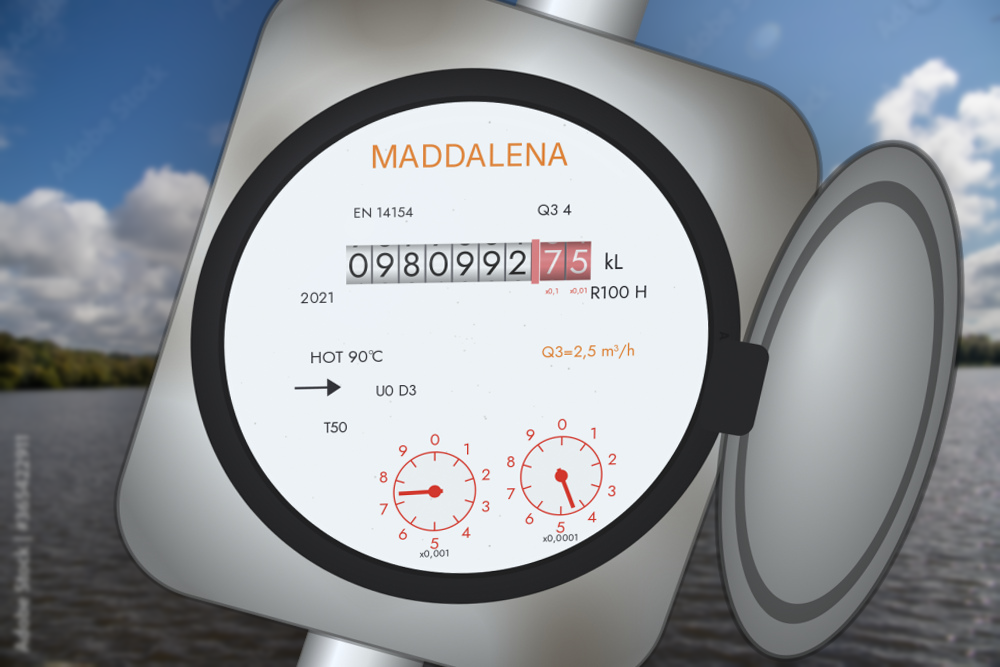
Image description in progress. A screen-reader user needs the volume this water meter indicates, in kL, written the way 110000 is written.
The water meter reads 980992.7574
